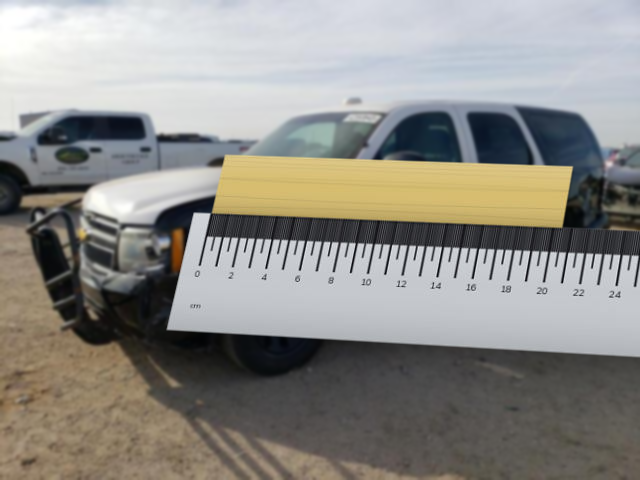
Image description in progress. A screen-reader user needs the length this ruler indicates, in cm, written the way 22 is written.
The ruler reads 20.5
